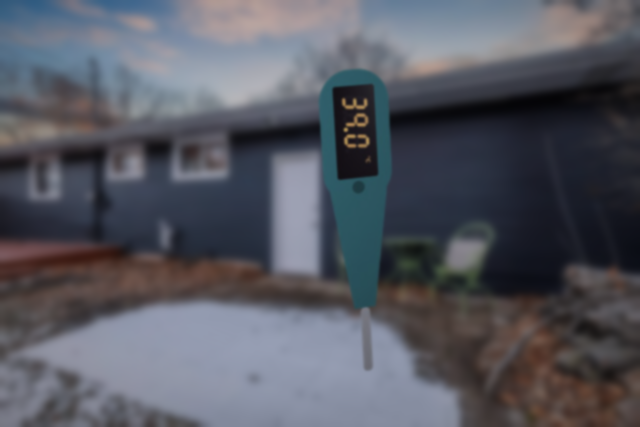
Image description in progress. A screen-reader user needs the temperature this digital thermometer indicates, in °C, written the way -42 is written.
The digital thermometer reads 39.0
